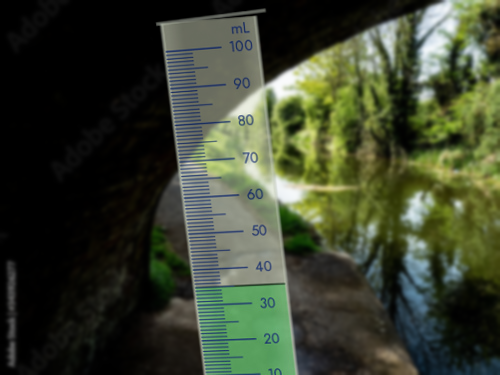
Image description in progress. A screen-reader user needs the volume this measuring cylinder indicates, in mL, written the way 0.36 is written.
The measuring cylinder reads 35
